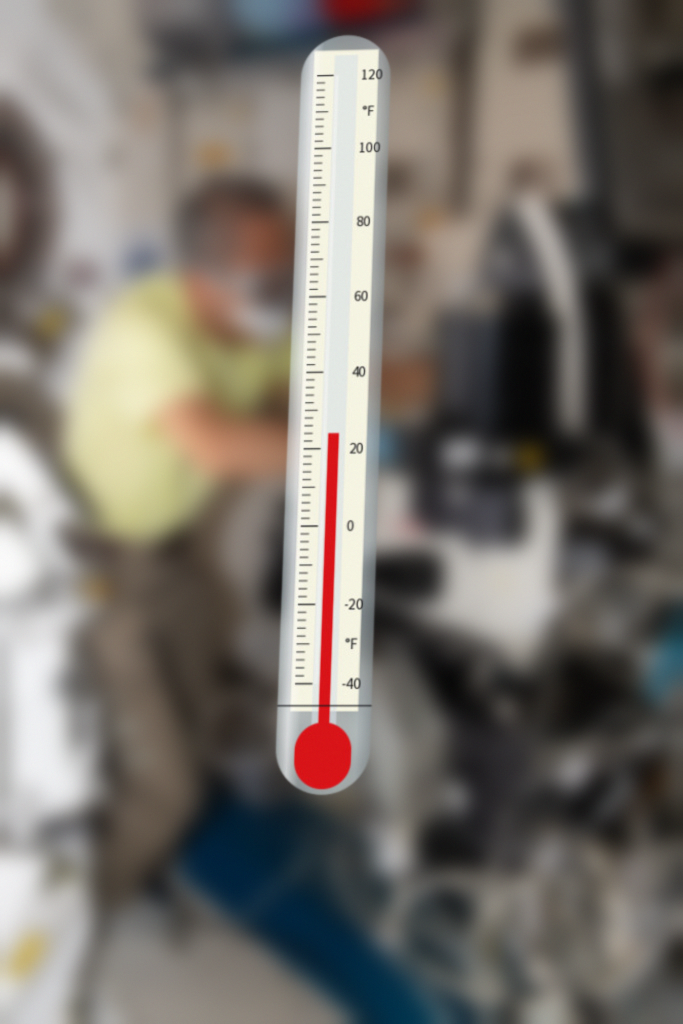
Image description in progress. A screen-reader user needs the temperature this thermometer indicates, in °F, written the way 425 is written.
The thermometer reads 24
